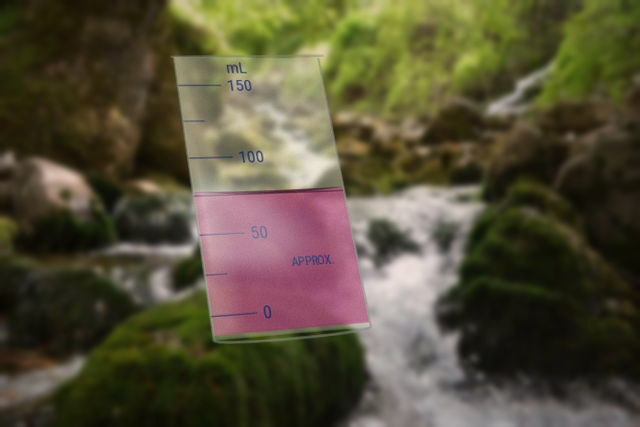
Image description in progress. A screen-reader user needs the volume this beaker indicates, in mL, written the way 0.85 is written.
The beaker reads 75
